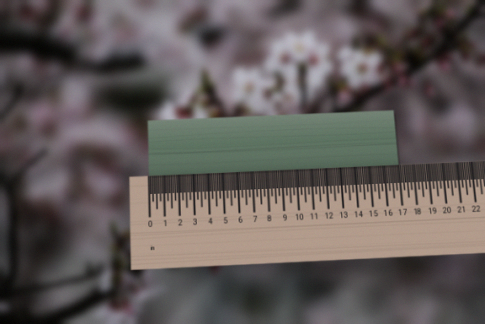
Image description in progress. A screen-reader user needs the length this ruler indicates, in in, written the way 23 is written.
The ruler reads 17
